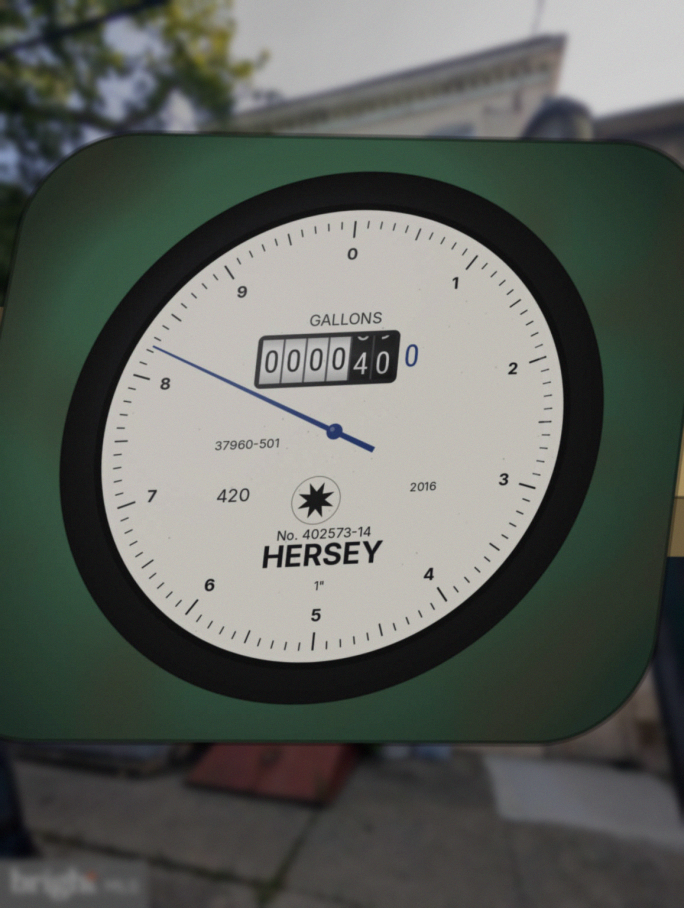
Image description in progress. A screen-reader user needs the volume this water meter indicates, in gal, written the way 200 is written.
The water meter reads 398.2
